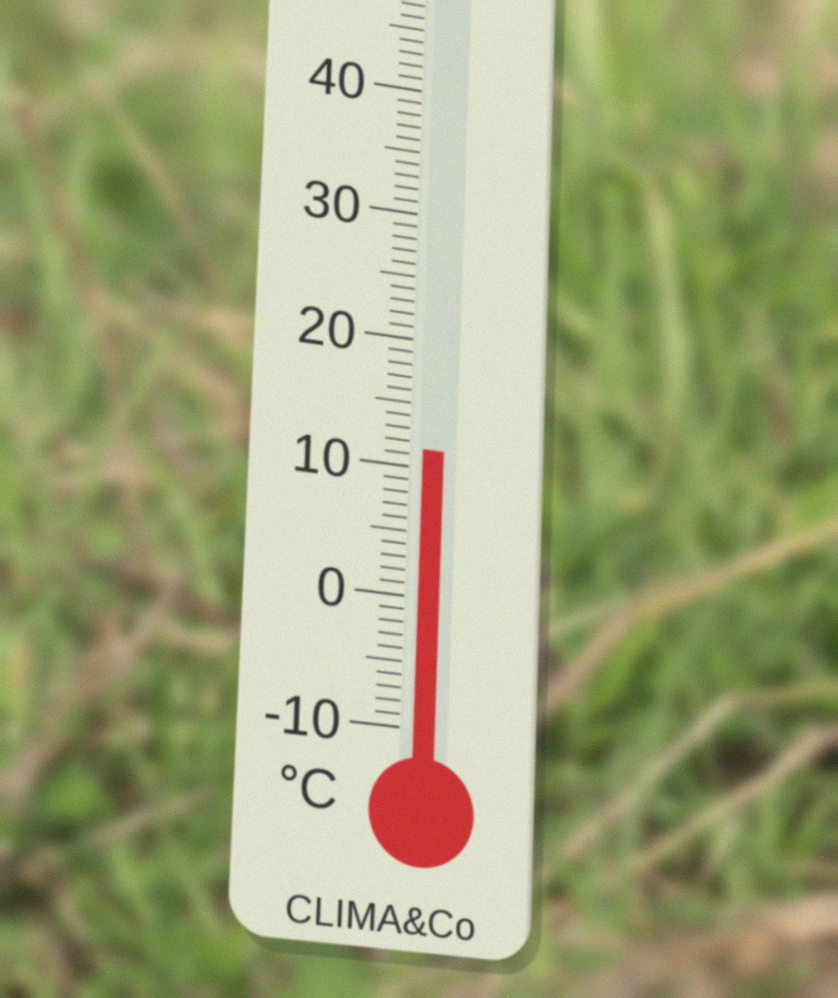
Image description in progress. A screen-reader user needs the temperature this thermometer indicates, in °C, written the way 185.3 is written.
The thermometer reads 11.5
